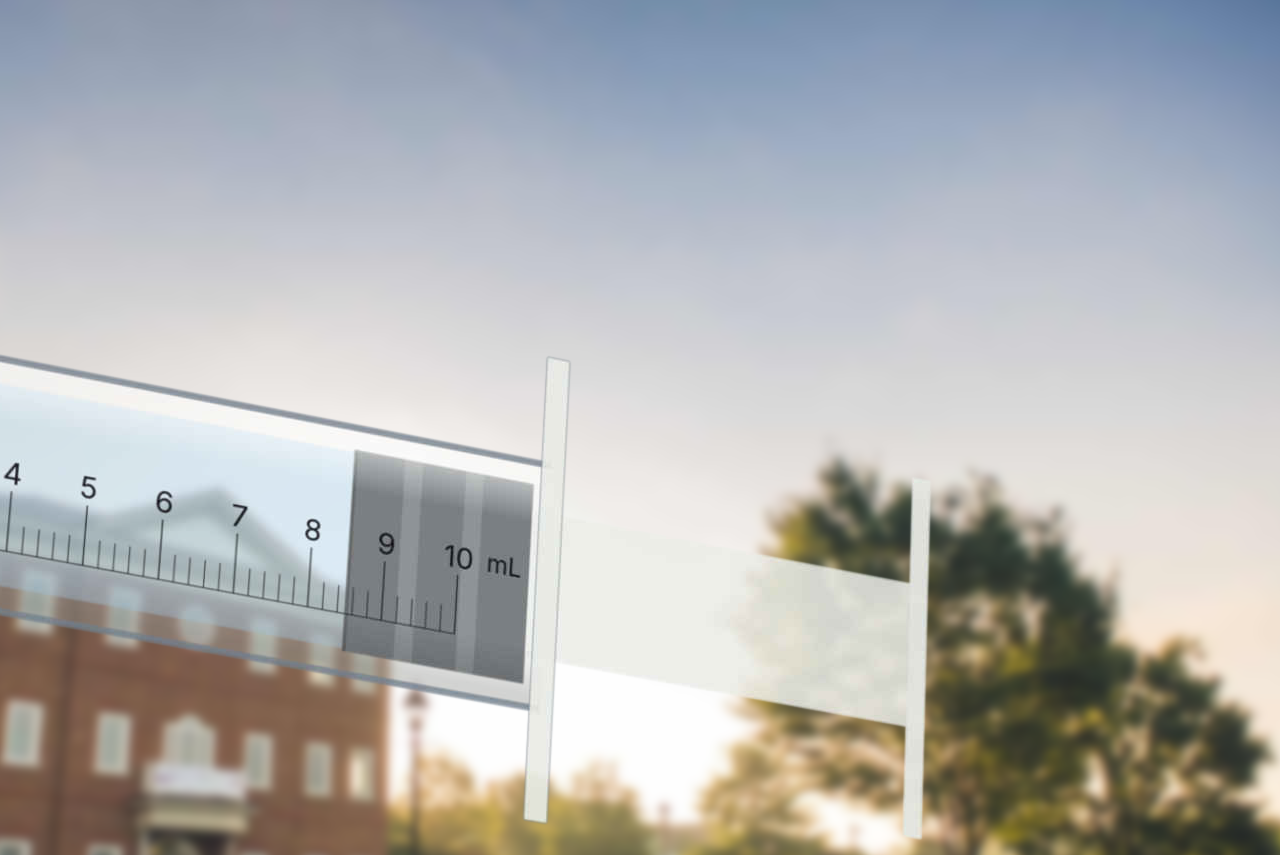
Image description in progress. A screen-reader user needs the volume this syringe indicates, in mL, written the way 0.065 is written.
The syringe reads 8.5
